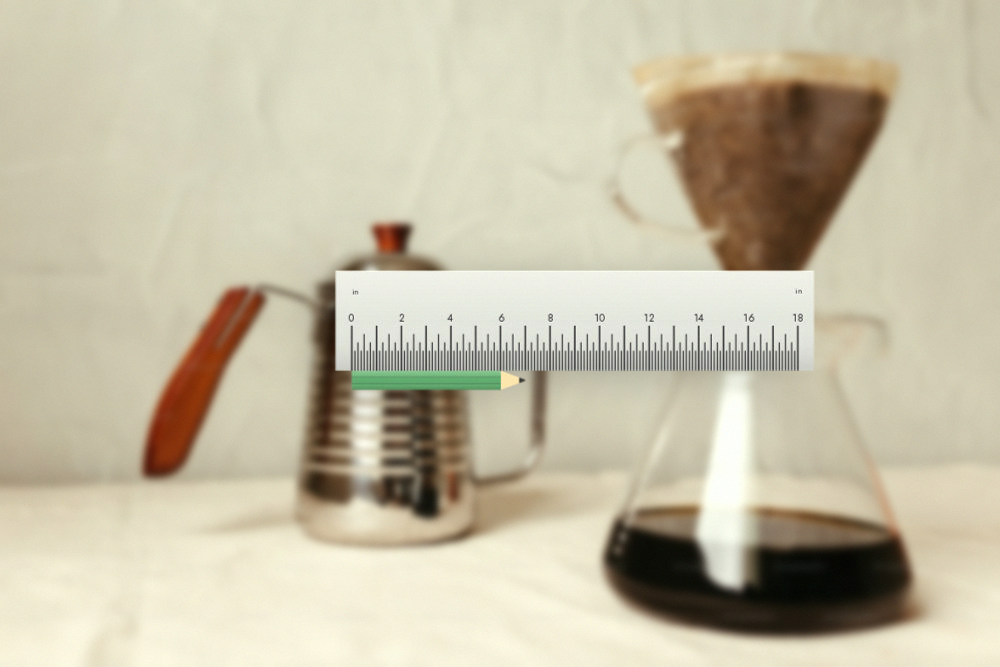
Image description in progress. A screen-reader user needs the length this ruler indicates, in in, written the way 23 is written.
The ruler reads 7
